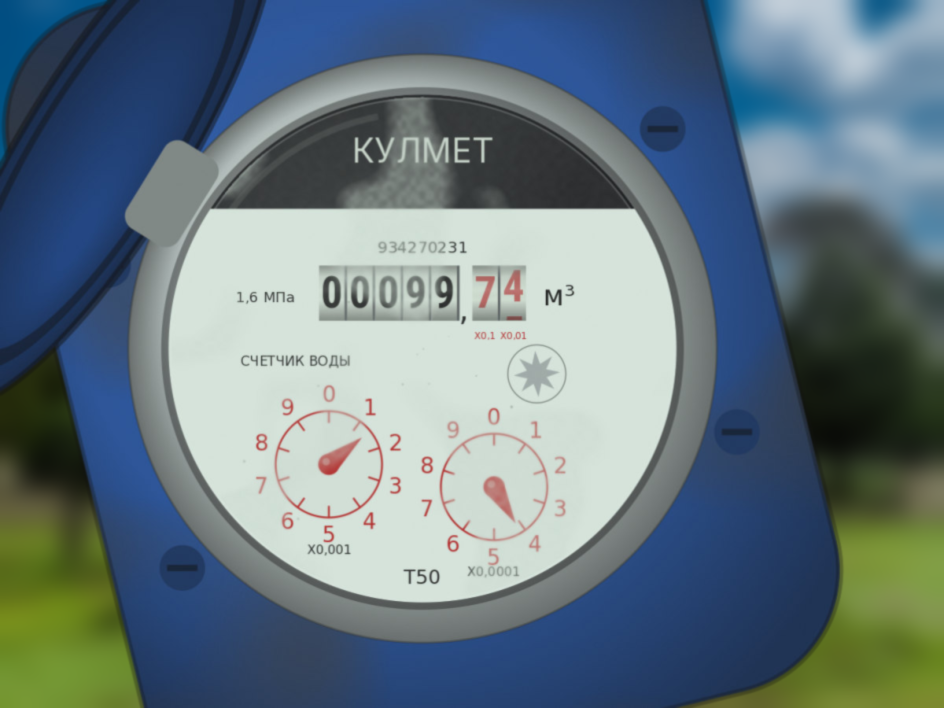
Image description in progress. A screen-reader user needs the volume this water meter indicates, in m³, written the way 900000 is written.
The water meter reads 99.7414
